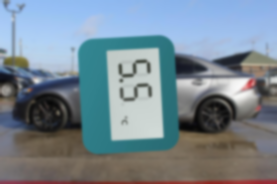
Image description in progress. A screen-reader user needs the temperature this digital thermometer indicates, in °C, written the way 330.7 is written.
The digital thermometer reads 5.5
